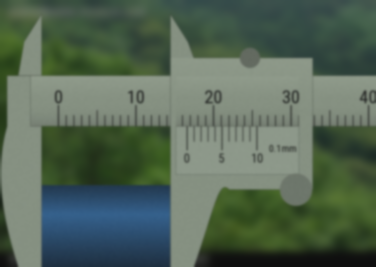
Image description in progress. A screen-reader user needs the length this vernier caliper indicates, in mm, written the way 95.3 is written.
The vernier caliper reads 16.6
